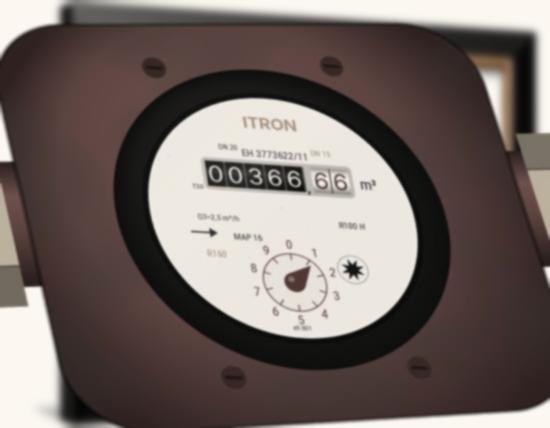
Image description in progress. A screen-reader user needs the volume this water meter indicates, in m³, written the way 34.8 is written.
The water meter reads 366.661
